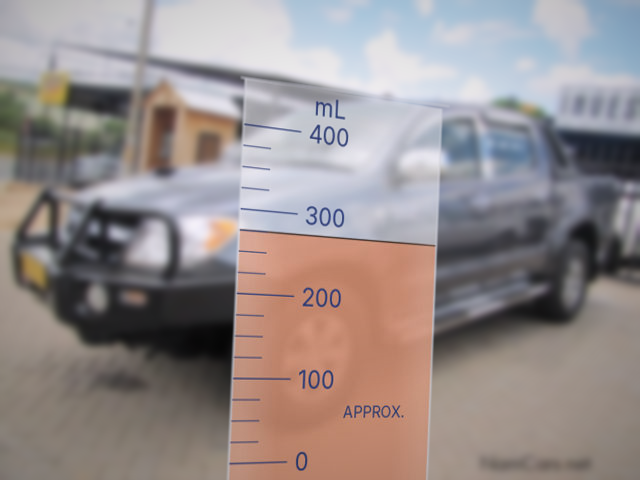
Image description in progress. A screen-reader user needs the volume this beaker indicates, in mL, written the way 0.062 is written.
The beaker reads 275
